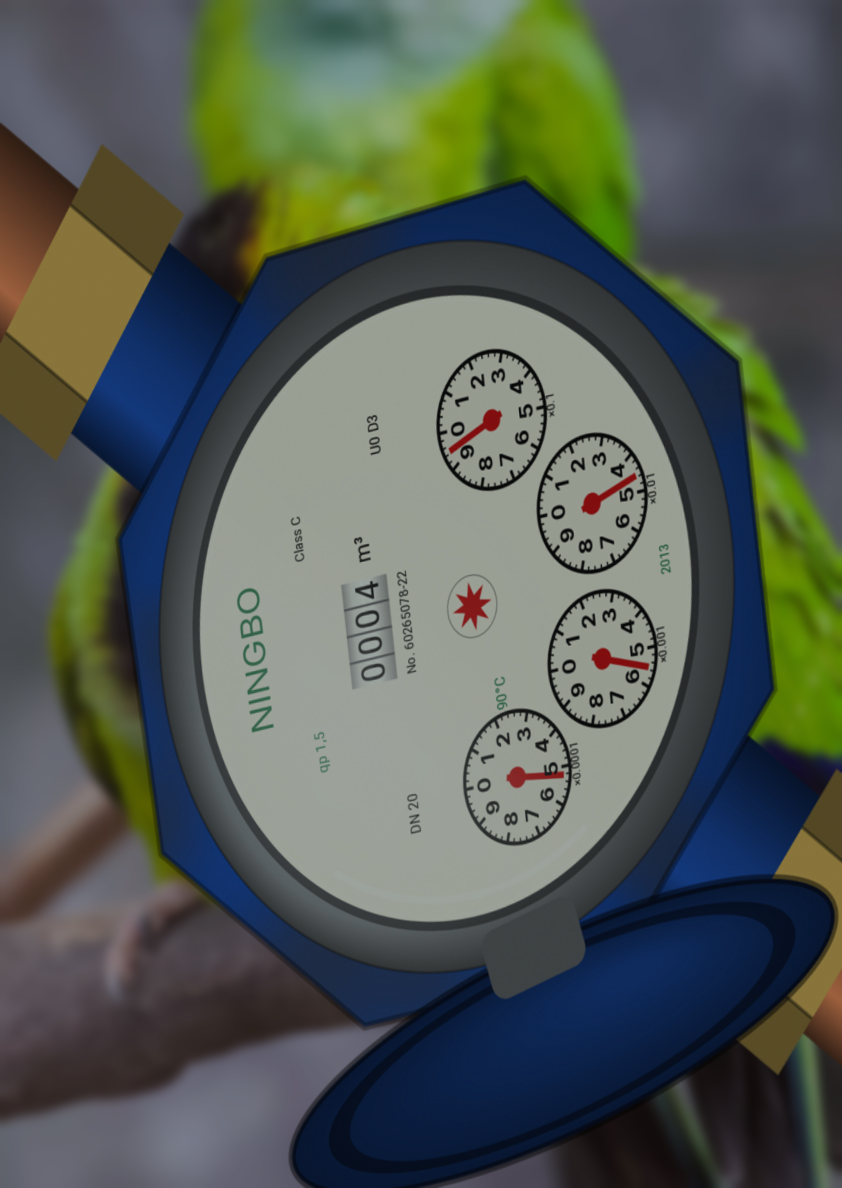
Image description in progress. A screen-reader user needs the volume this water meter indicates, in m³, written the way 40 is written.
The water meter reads 3.9455
